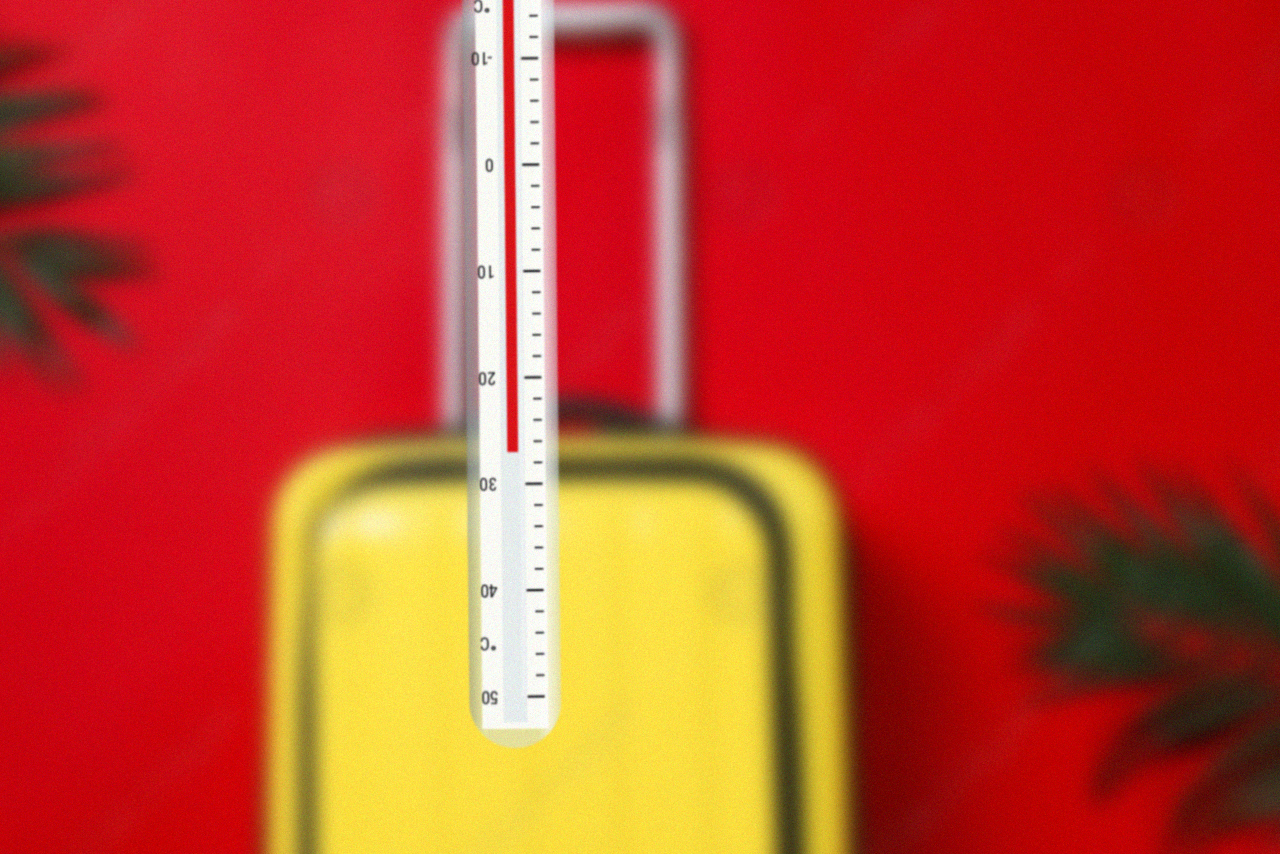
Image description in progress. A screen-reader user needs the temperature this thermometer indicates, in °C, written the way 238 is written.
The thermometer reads 27
